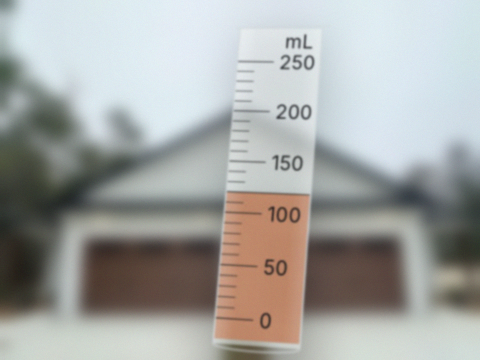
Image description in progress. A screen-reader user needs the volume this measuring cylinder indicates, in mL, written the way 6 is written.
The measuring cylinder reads 120
